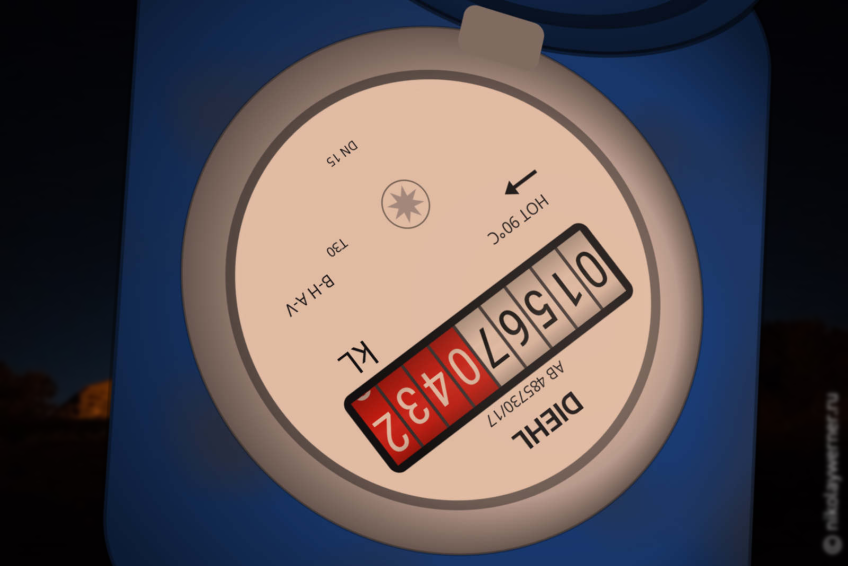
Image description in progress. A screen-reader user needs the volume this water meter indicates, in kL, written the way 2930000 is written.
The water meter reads 1567.0432
